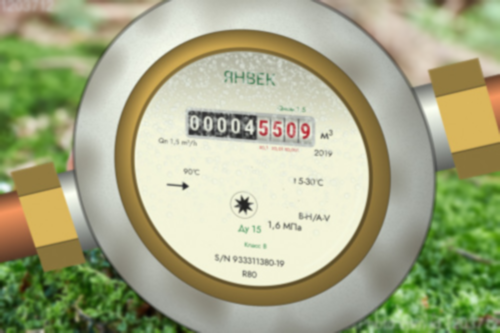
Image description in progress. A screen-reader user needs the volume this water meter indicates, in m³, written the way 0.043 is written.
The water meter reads 4.5509
